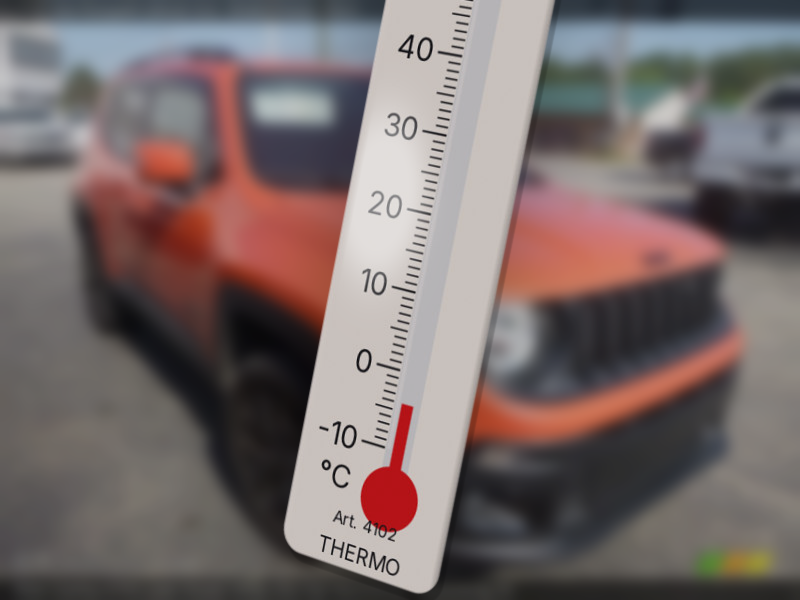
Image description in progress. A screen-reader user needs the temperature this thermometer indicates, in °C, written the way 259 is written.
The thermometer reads -4
